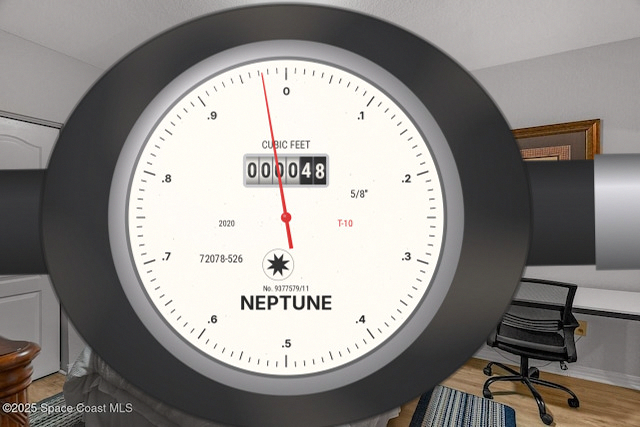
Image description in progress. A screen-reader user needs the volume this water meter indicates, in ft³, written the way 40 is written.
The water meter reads 47.97
